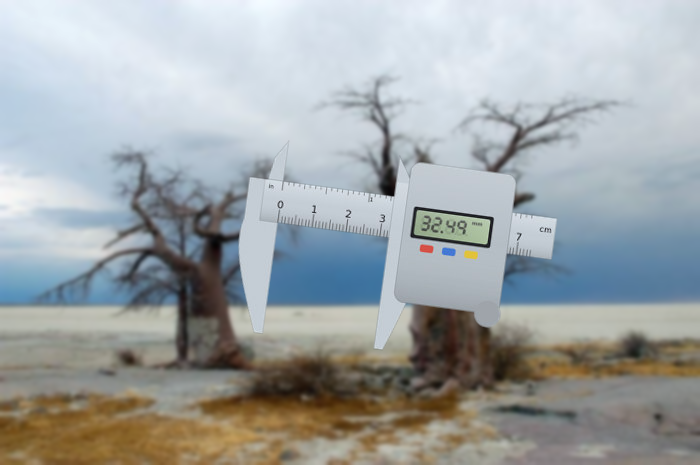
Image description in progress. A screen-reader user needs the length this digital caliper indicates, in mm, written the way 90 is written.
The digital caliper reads 32.49
